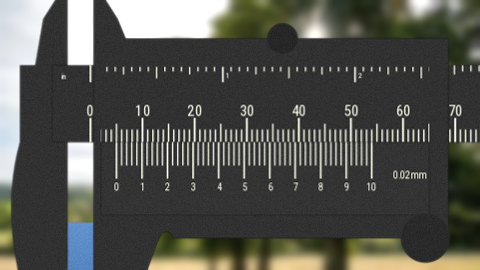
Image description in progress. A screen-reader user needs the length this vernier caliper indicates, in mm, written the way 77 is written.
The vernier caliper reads 5.0
